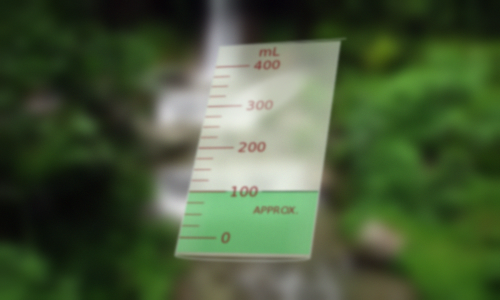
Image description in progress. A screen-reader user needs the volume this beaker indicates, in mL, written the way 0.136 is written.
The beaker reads 100
